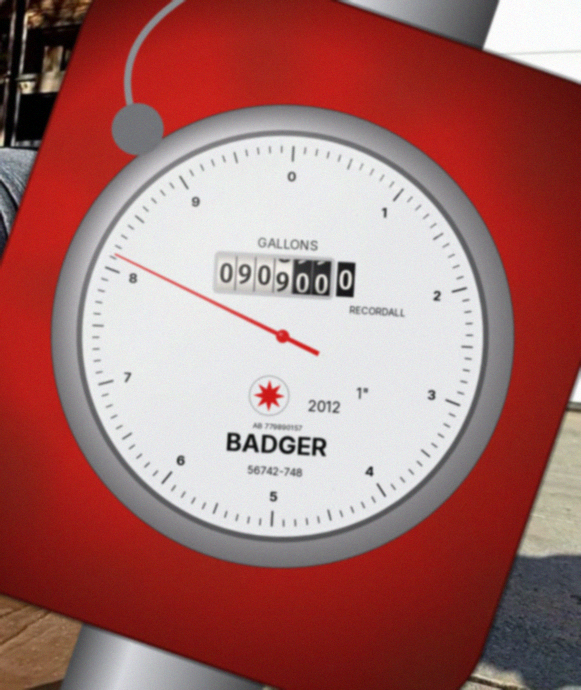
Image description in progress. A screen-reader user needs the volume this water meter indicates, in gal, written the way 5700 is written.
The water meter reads 908998.1
